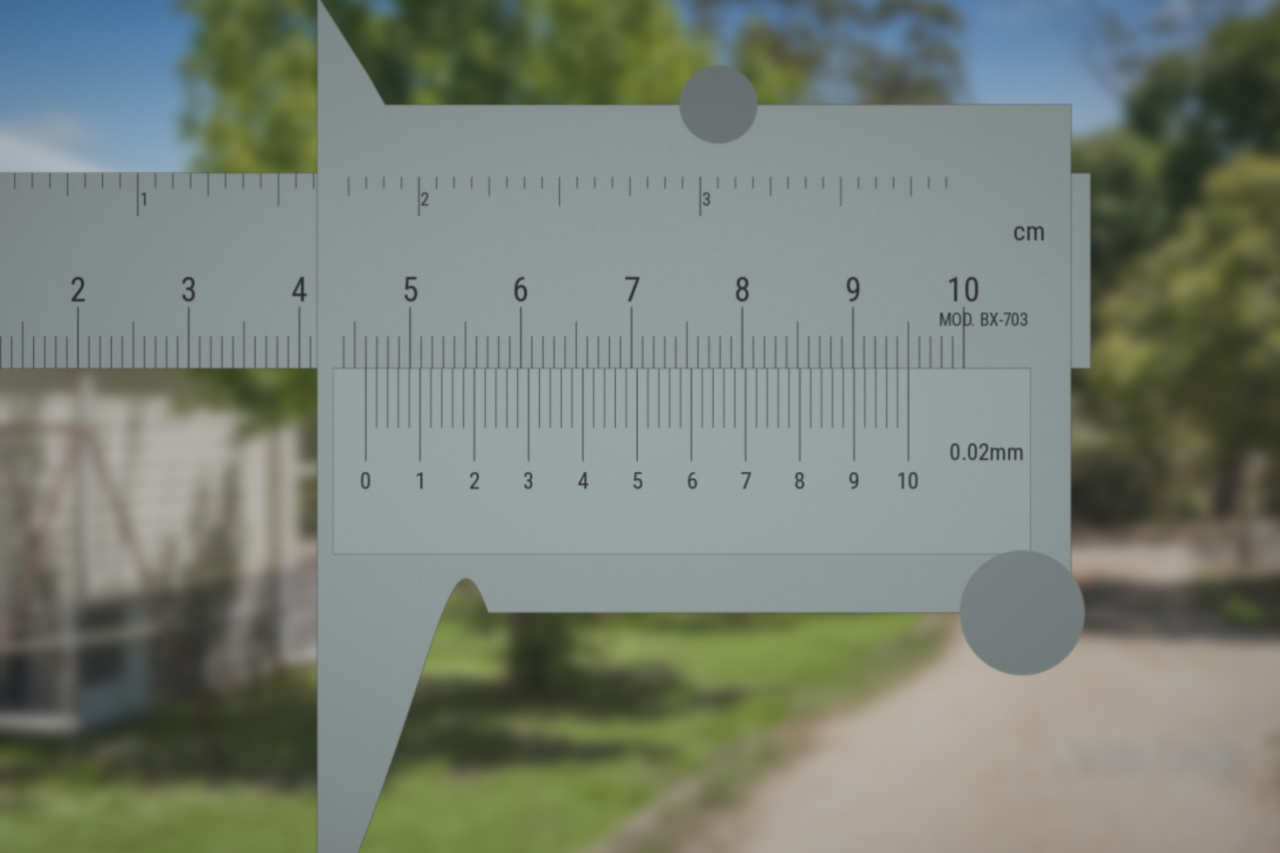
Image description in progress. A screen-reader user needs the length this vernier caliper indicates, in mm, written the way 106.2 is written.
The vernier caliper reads 46.0
